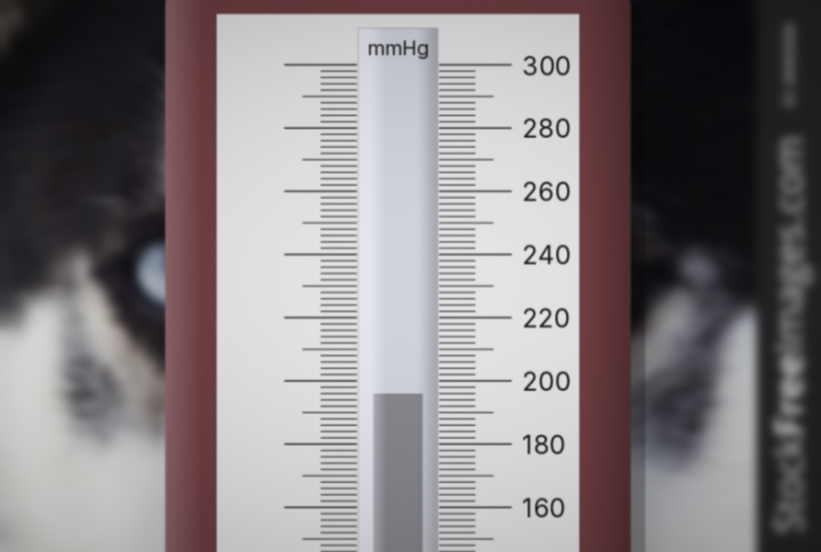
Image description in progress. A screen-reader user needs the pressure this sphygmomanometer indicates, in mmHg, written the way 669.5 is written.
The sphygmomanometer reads 196
